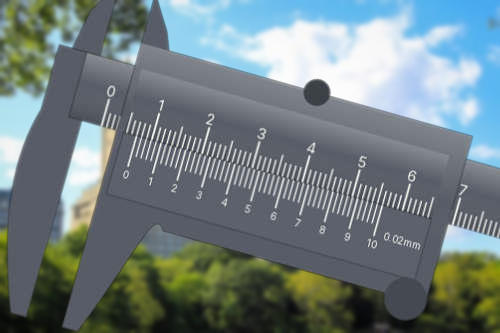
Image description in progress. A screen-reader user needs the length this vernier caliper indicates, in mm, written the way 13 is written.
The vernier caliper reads 7.0
